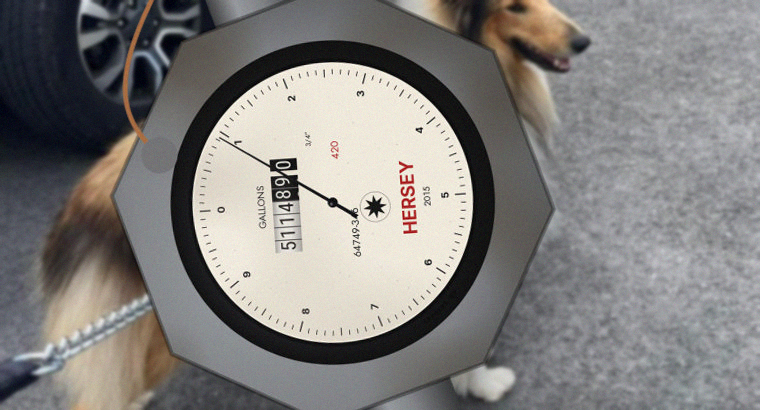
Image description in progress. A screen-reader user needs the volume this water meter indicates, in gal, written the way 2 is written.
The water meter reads 5114890.9
